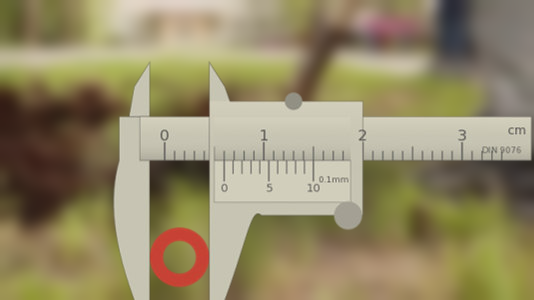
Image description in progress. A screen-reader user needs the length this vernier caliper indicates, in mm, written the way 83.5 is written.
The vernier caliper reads 6.0
